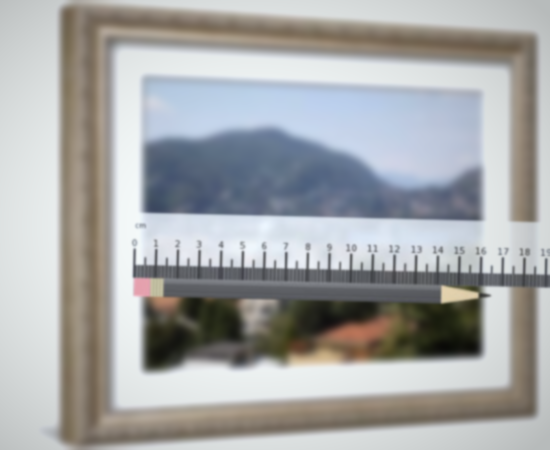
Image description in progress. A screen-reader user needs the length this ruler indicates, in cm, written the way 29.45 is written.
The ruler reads 16.5
